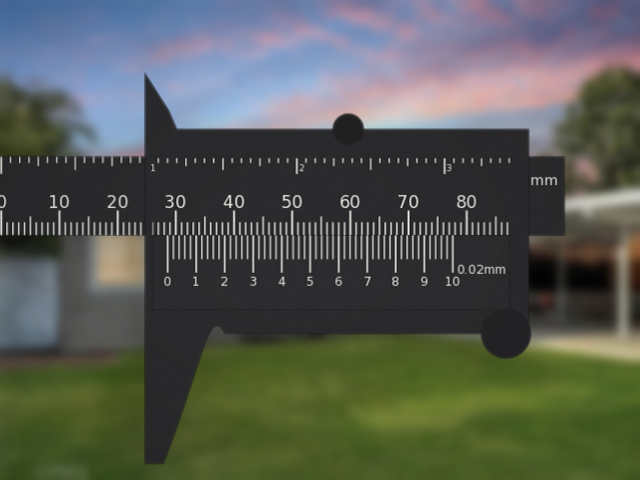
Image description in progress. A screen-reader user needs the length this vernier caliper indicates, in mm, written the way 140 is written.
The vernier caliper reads 28.6
